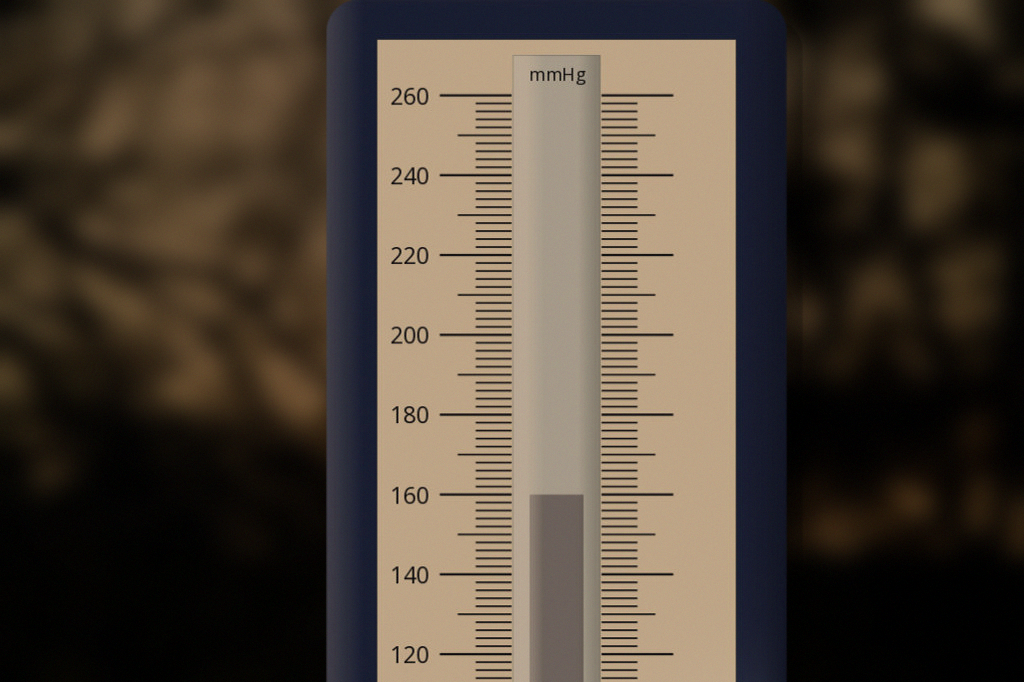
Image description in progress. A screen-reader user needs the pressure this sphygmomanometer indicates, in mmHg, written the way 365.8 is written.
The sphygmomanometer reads 160
